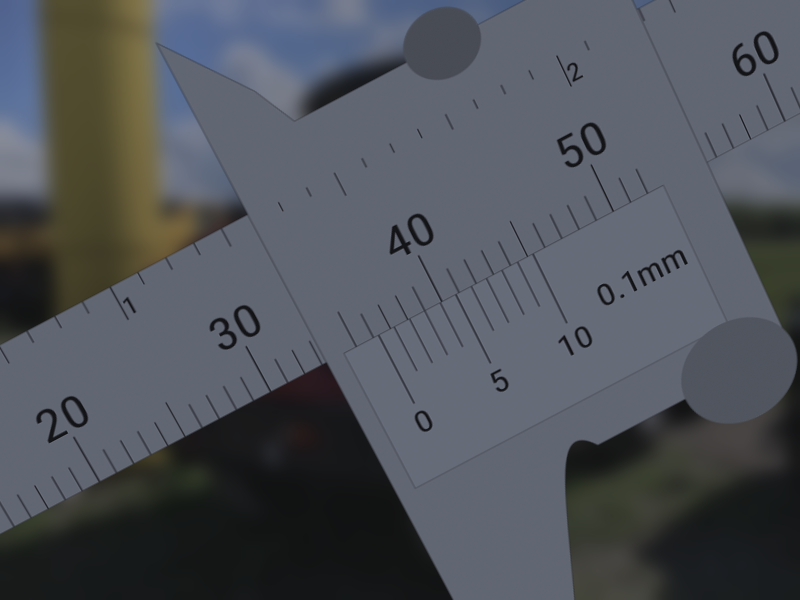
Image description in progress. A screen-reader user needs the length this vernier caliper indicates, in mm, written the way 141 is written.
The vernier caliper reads 36.3
